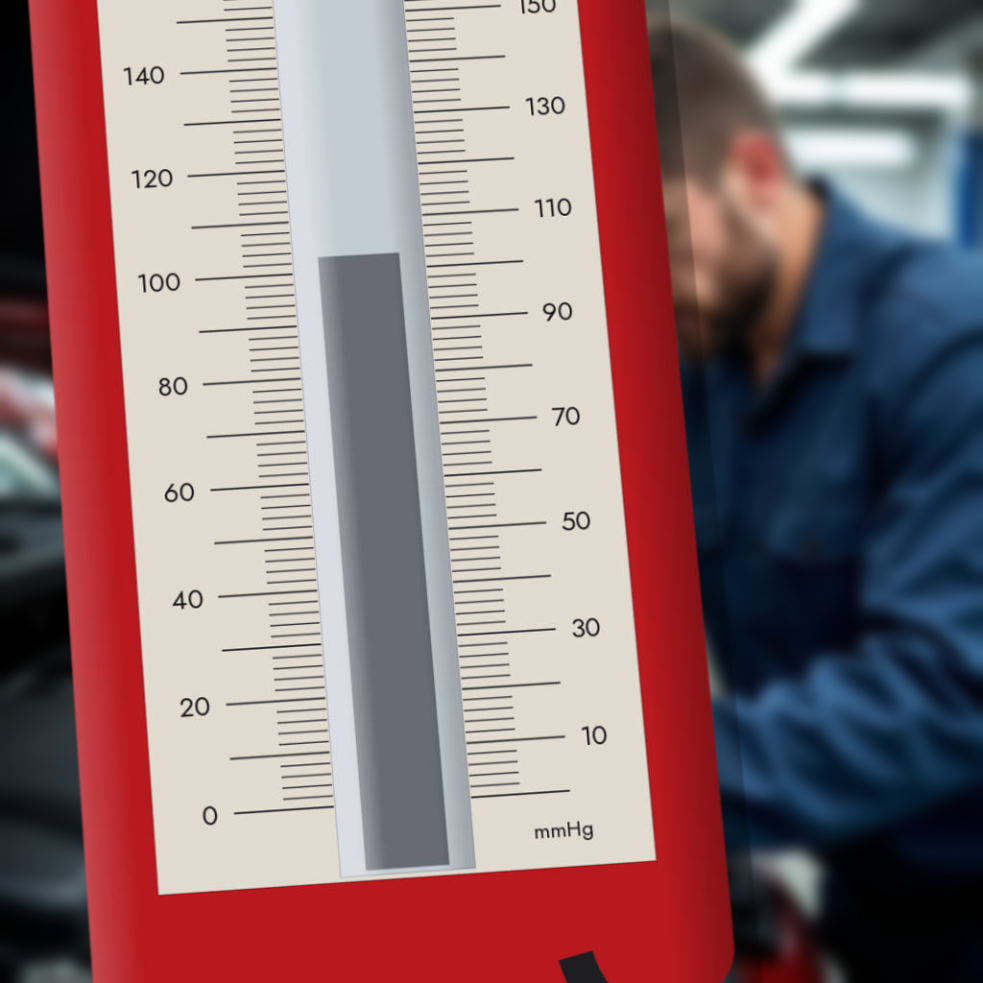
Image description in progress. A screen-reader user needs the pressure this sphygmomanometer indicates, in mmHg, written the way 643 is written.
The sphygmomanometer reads 103
